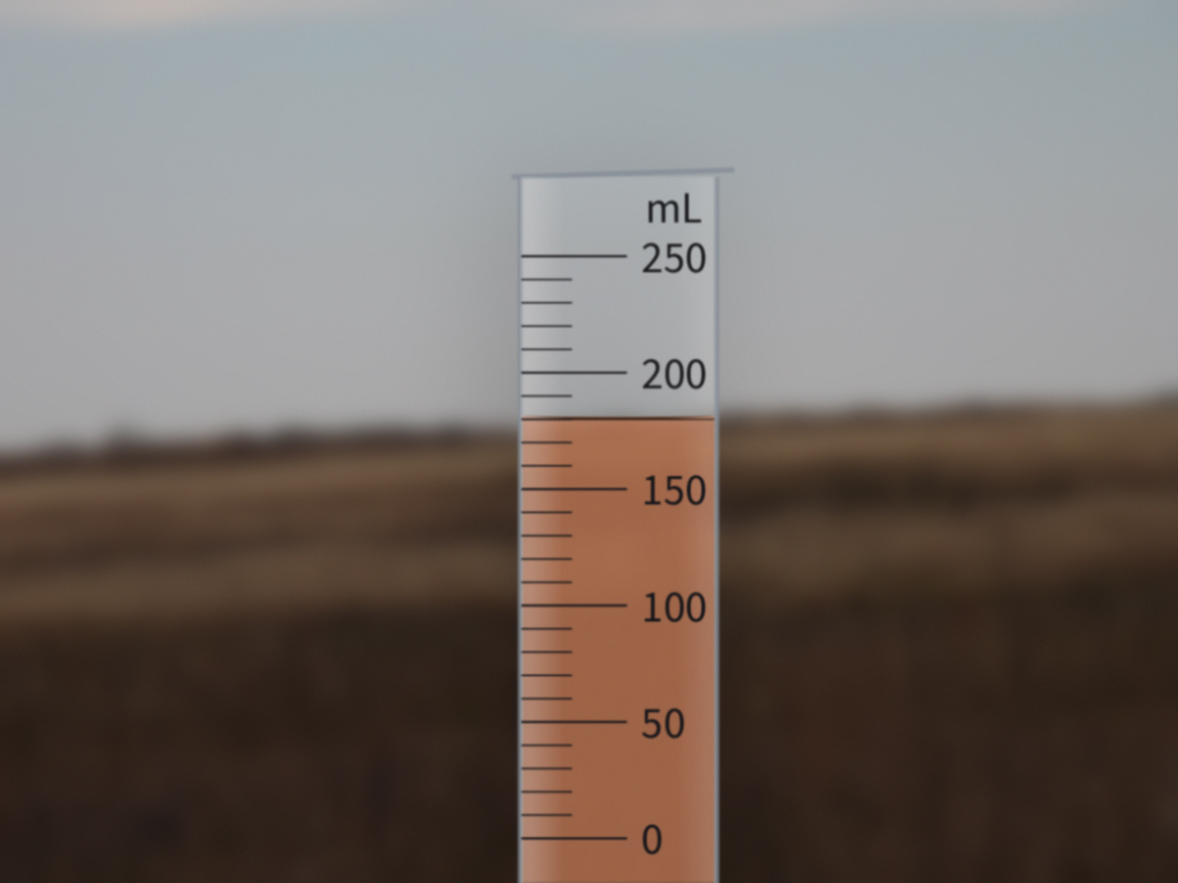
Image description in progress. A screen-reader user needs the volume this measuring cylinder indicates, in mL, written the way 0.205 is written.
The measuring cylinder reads 180
